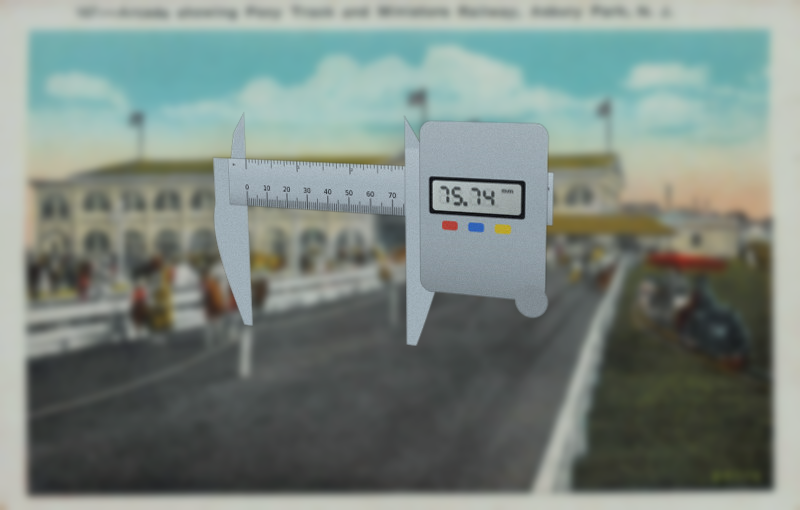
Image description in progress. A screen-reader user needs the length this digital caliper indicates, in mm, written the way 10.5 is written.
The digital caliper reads 75.74
